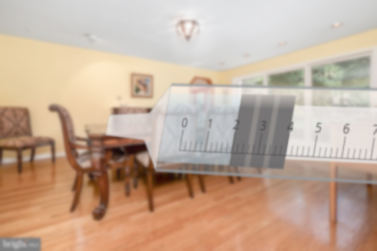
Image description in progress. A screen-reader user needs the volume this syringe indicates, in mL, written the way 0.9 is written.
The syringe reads 2
